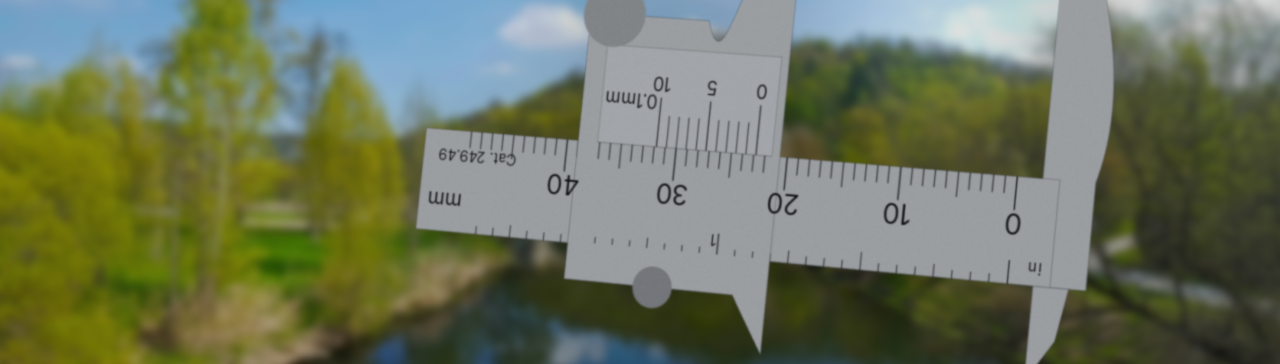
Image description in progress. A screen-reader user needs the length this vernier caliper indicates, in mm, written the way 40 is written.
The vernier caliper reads 22.8
